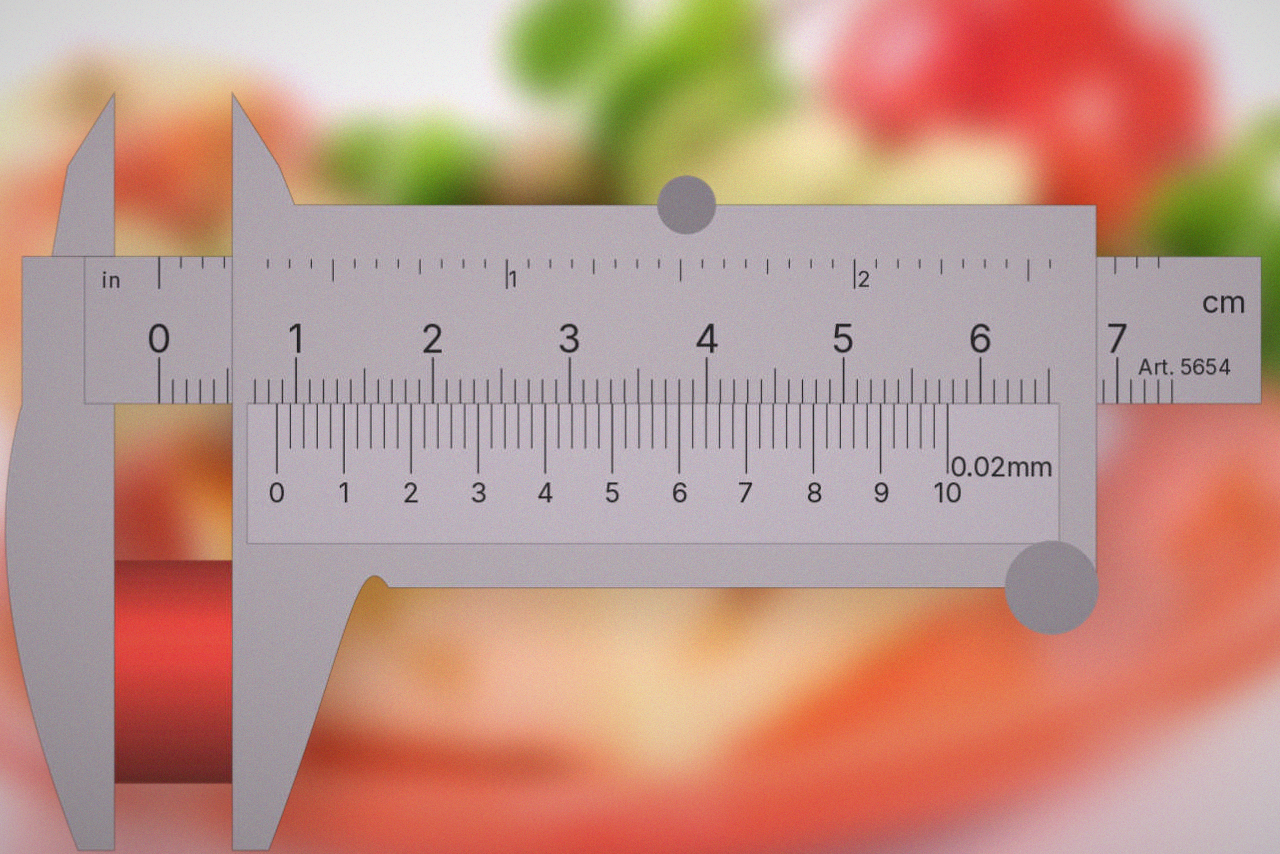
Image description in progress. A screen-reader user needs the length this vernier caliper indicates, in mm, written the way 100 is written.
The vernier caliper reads 8.6
